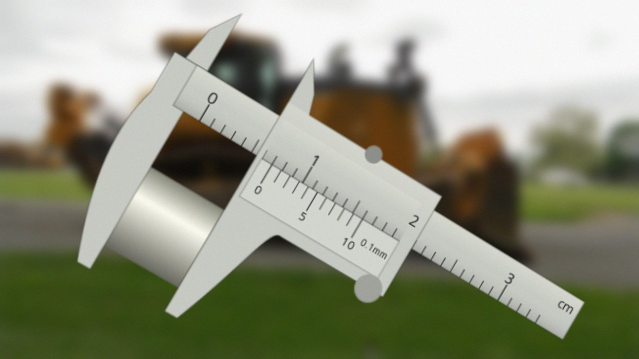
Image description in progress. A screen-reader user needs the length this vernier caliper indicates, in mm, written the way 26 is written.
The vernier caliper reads 7.0
